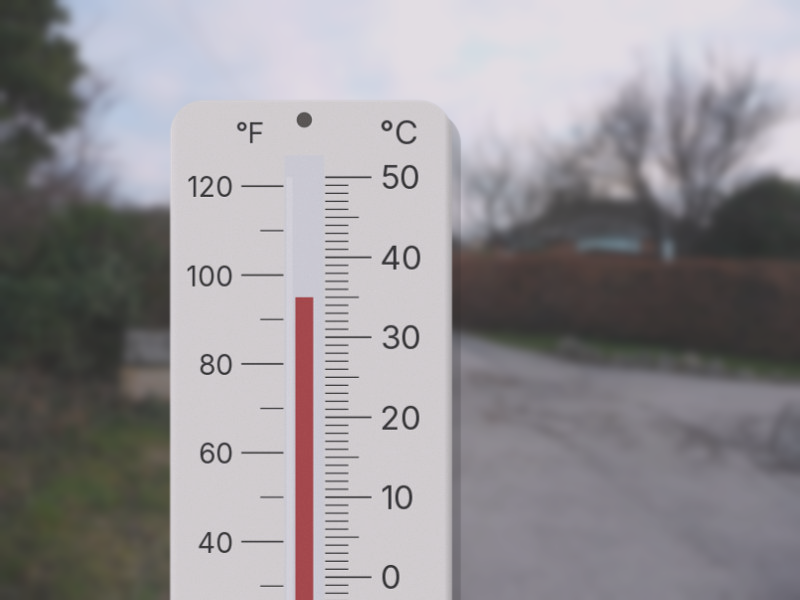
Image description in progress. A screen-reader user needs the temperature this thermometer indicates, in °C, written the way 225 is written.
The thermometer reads 35
